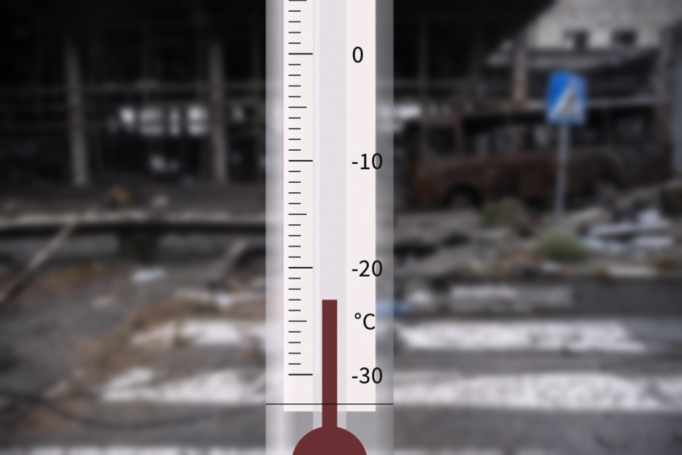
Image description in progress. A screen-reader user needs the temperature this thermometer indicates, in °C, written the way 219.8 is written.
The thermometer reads -23
